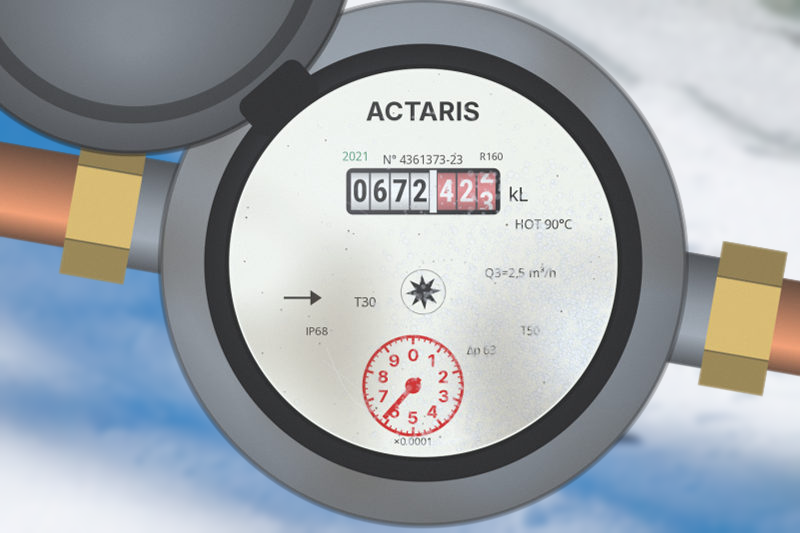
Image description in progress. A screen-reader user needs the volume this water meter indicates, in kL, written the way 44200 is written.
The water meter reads 672.4226
